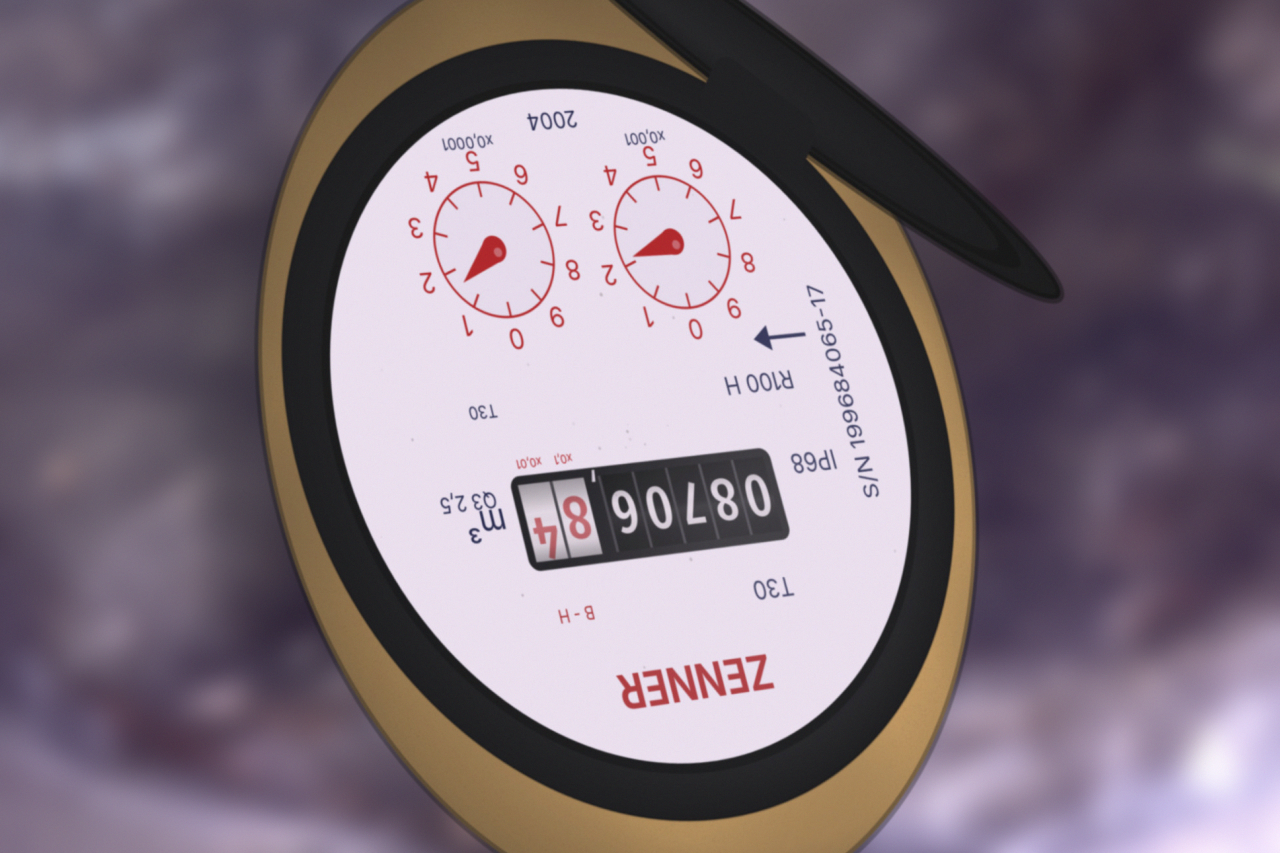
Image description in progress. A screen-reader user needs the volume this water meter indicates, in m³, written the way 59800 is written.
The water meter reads 8706.8421
